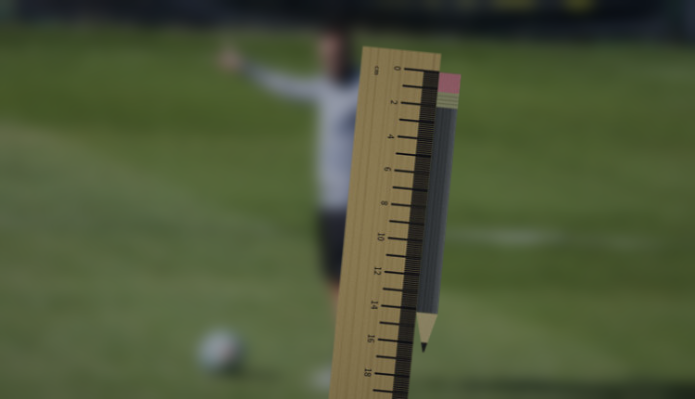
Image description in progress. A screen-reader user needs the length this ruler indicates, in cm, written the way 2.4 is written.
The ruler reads 16.5
